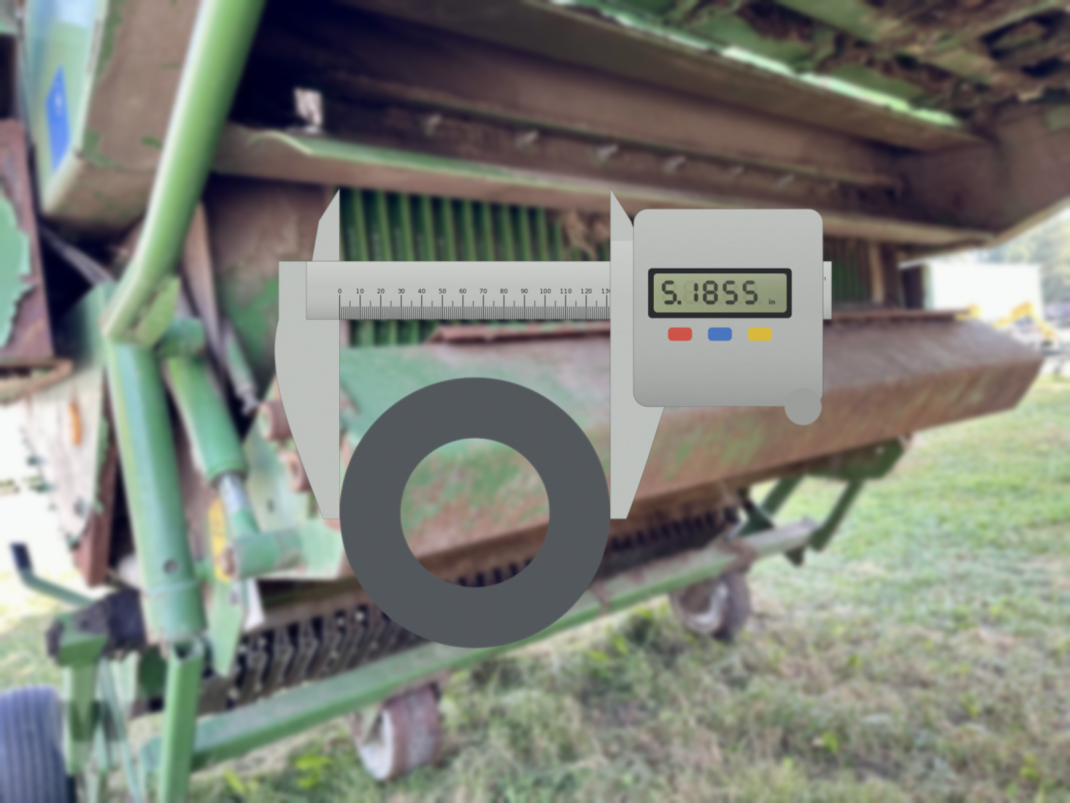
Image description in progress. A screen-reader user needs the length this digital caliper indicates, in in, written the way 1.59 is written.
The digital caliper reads 5.1855
